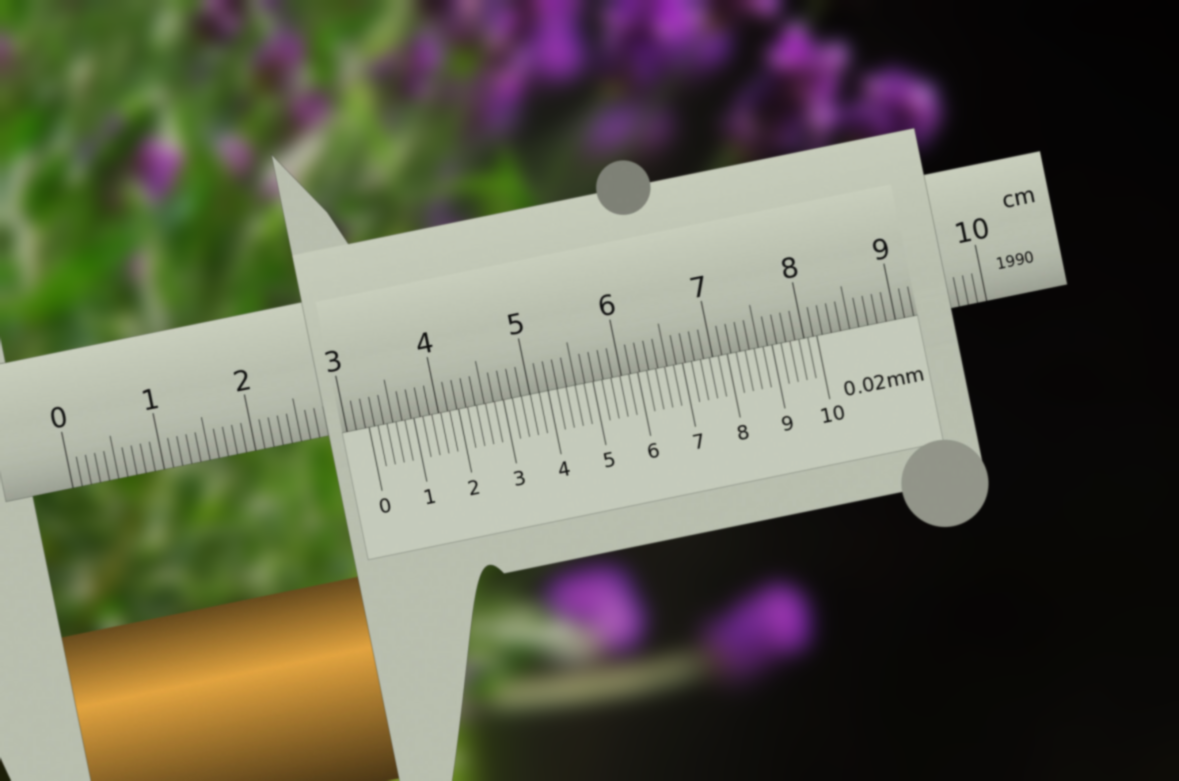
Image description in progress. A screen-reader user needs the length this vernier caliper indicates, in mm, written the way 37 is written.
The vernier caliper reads 32.4
